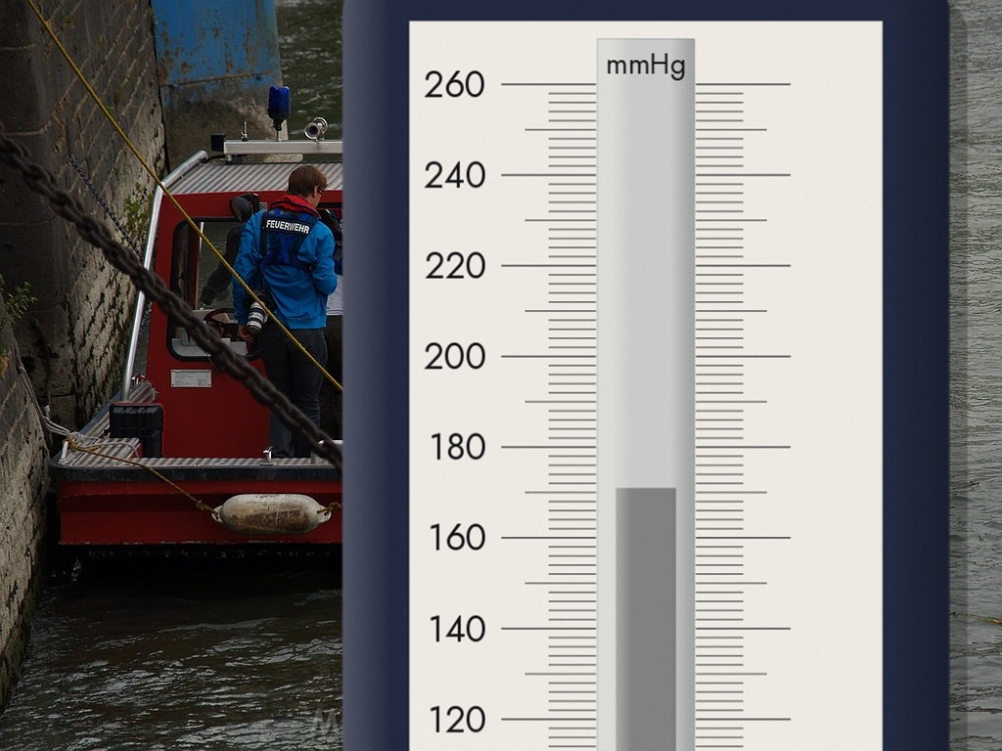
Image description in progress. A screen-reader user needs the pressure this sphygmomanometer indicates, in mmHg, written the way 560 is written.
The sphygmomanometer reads 171
